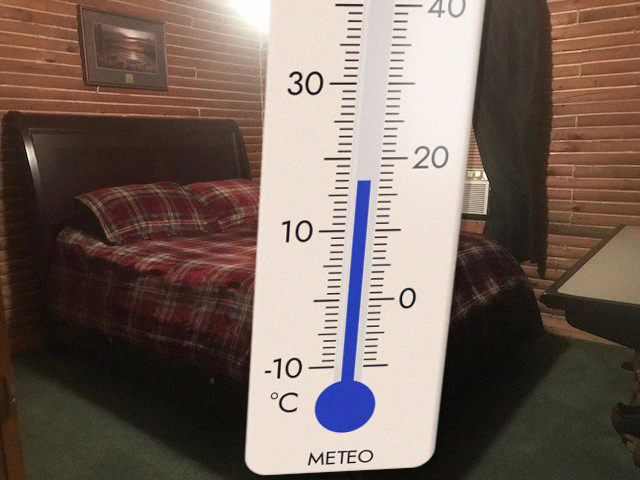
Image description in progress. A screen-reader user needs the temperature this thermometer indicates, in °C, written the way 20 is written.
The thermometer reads 17
